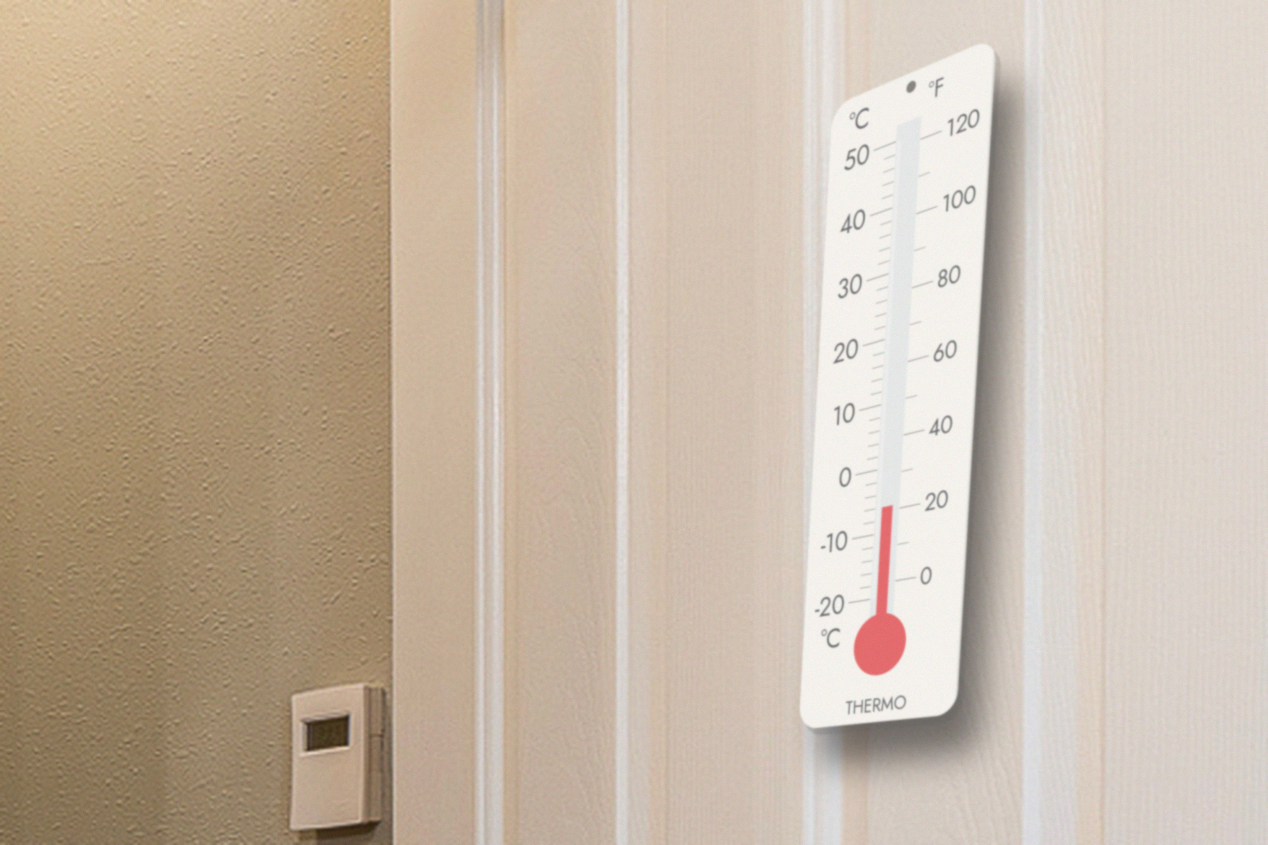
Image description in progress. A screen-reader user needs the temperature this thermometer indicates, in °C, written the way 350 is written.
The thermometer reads -6
